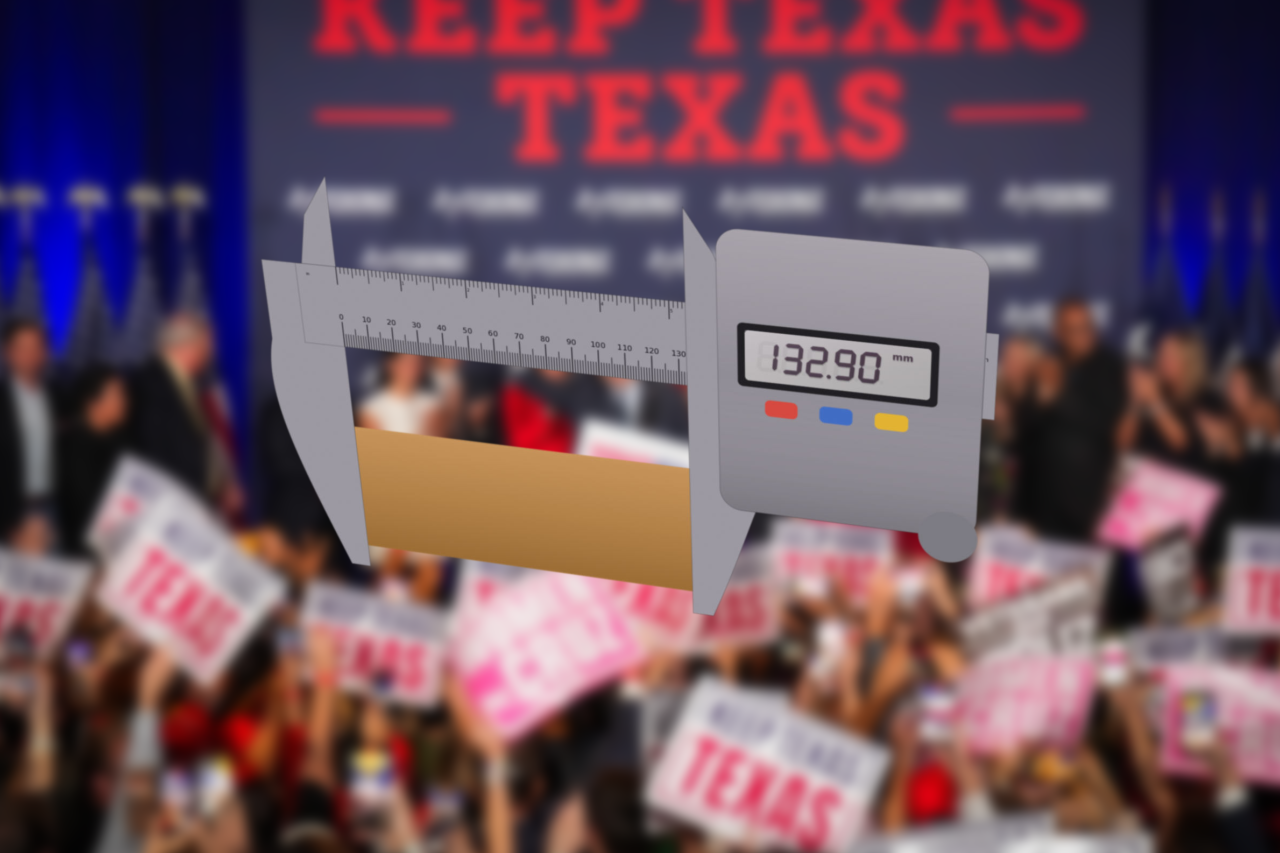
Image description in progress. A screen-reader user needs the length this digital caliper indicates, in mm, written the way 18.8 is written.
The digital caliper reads 132.90
